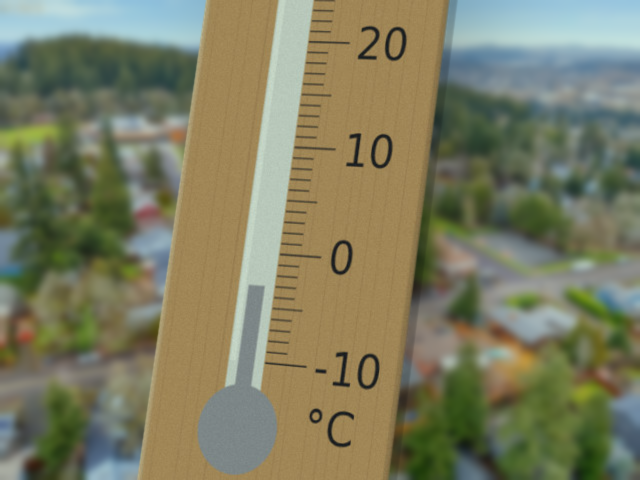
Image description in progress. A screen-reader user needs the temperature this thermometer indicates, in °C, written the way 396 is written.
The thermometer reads -3
